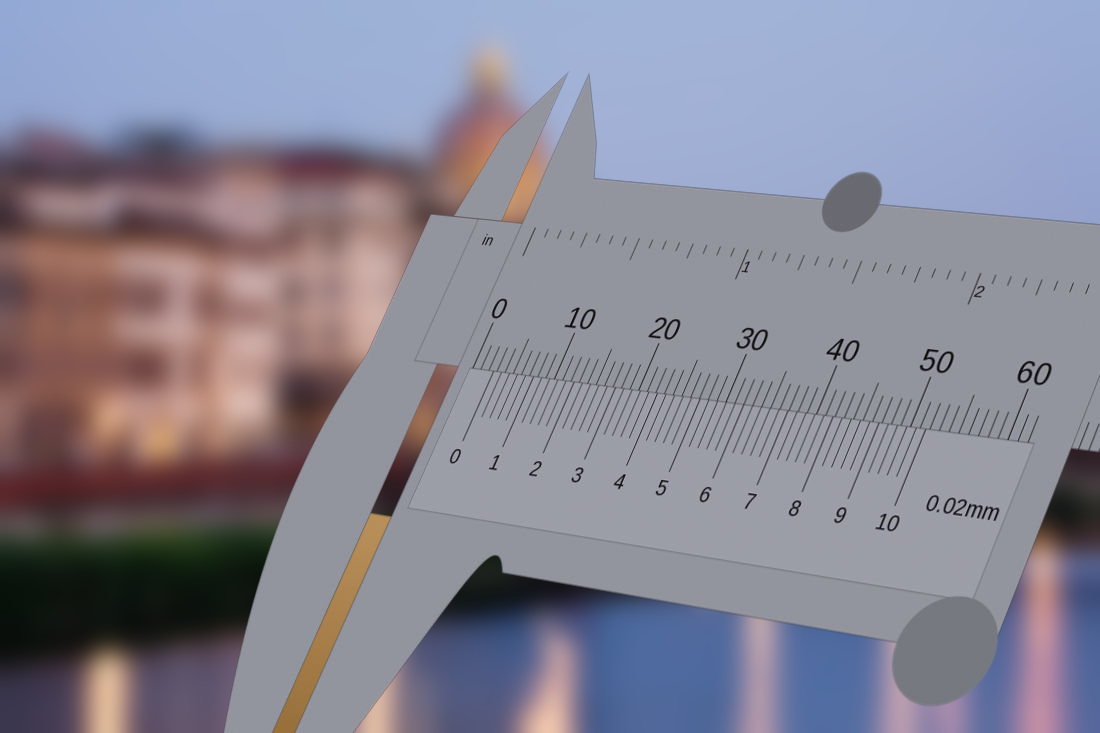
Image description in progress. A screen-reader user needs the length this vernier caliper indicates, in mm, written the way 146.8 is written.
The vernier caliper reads 2.6
